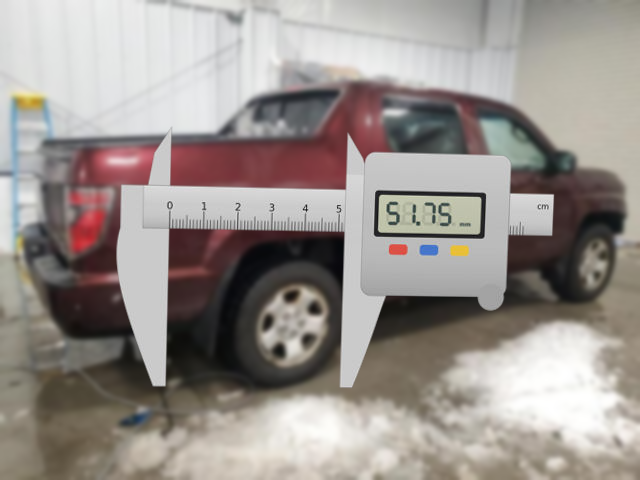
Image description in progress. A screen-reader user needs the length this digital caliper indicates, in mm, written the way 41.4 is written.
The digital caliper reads 51.75
